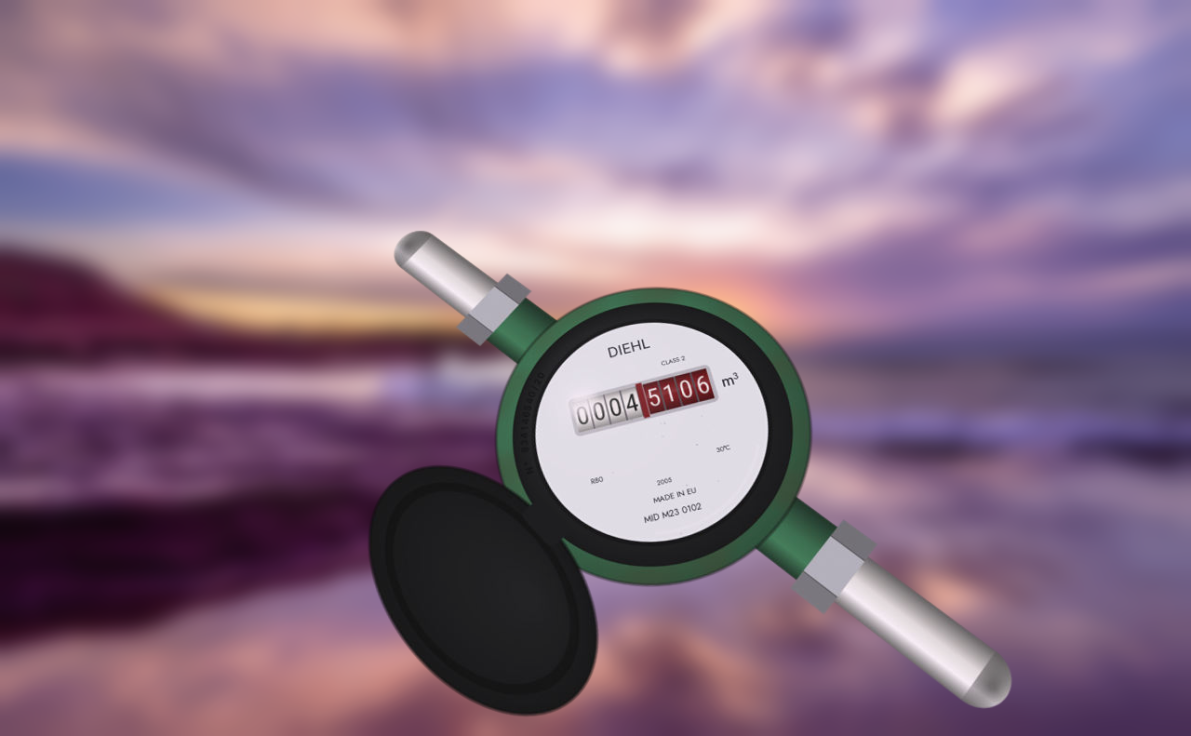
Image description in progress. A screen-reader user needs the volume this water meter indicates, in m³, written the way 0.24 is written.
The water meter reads 4.5106
